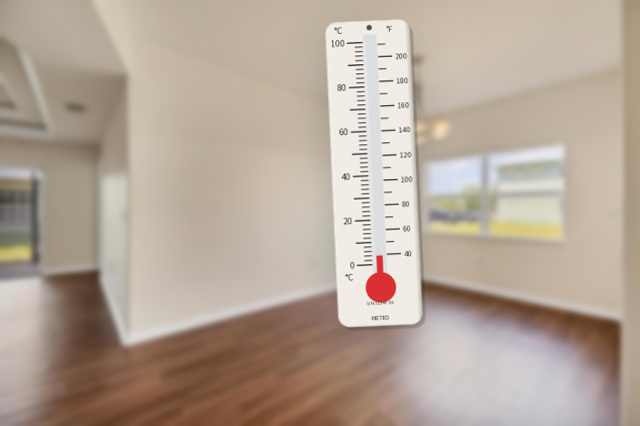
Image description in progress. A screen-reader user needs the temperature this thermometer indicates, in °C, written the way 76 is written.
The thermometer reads 4
